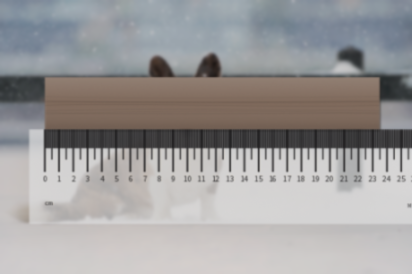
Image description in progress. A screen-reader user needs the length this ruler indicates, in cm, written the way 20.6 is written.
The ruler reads 23.5
